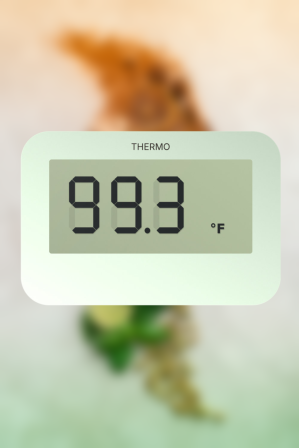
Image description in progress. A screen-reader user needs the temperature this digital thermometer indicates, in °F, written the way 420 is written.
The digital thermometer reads 99.3
